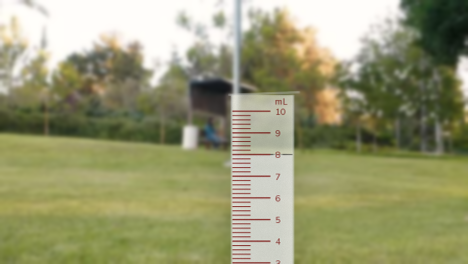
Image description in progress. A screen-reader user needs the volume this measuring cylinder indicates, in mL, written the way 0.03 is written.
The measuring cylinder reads 8
